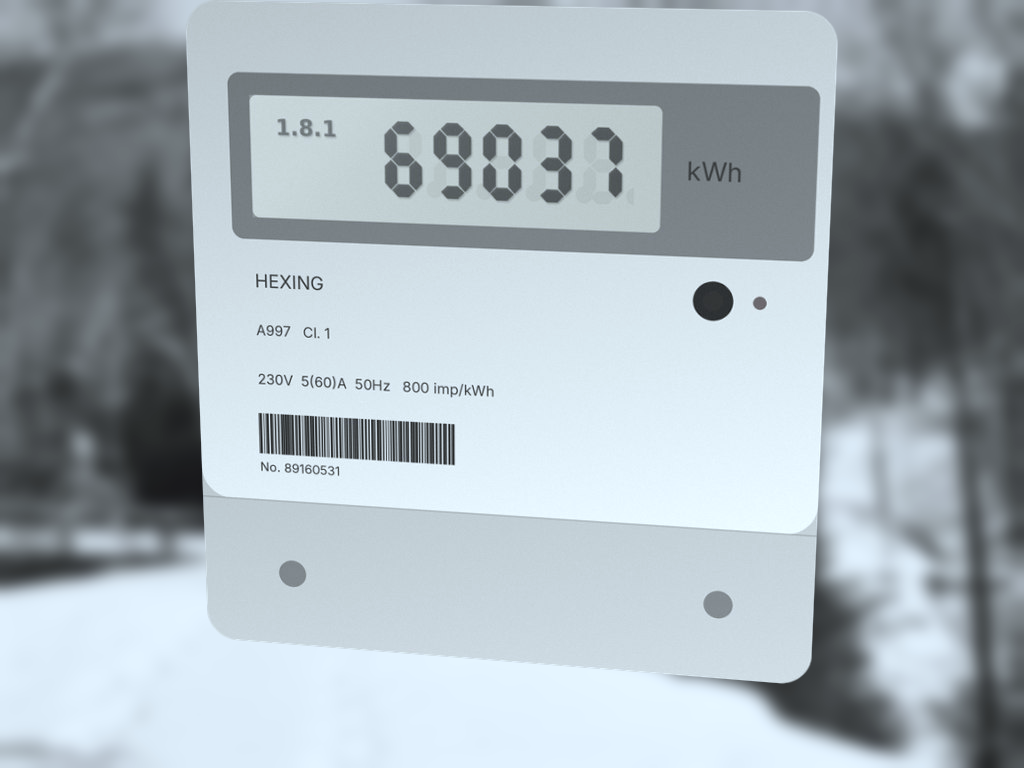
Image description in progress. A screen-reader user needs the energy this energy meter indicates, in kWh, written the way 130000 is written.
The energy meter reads 69037
